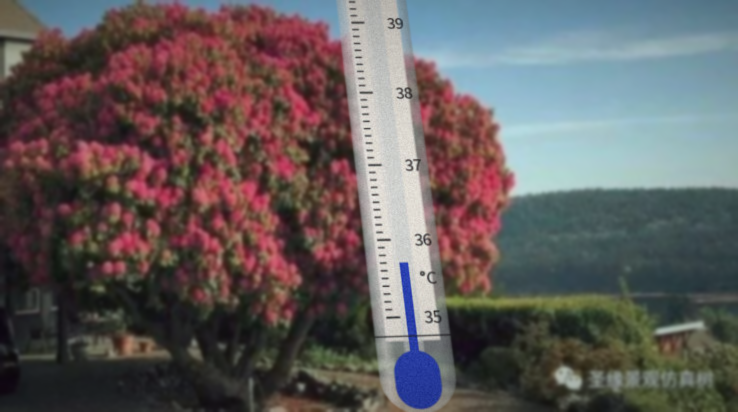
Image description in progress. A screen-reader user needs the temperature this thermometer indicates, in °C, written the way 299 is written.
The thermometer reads 35.7
